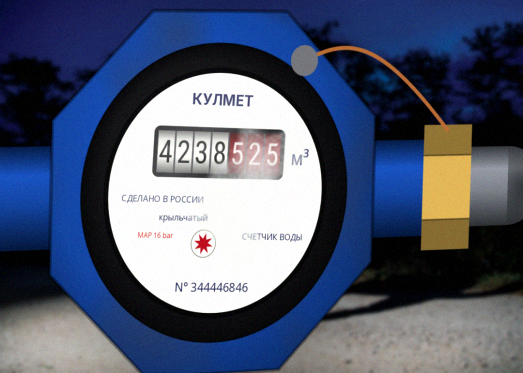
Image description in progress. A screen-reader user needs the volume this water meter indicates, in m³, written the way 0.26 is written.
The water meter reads 4238.525
